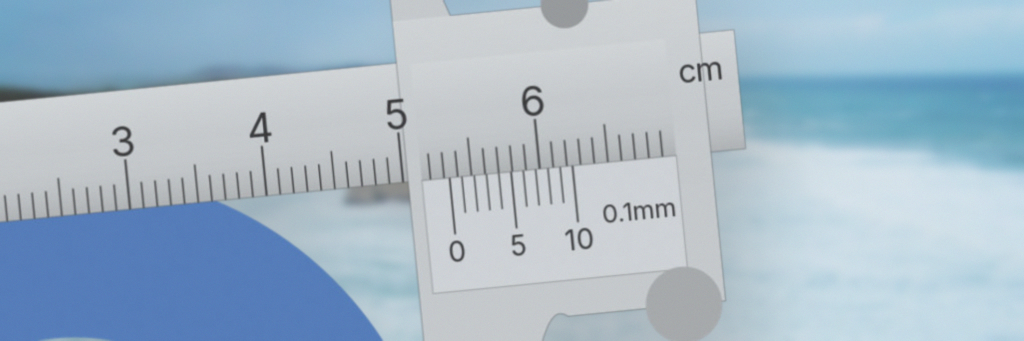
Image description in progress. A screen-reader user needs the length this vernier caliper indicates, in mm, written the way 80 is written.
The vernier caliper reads 53.4
